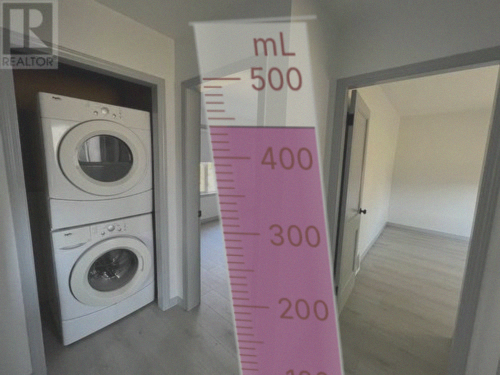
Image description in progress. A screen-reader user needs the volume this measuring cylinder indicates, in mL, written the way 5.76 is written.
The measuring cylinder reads 440
